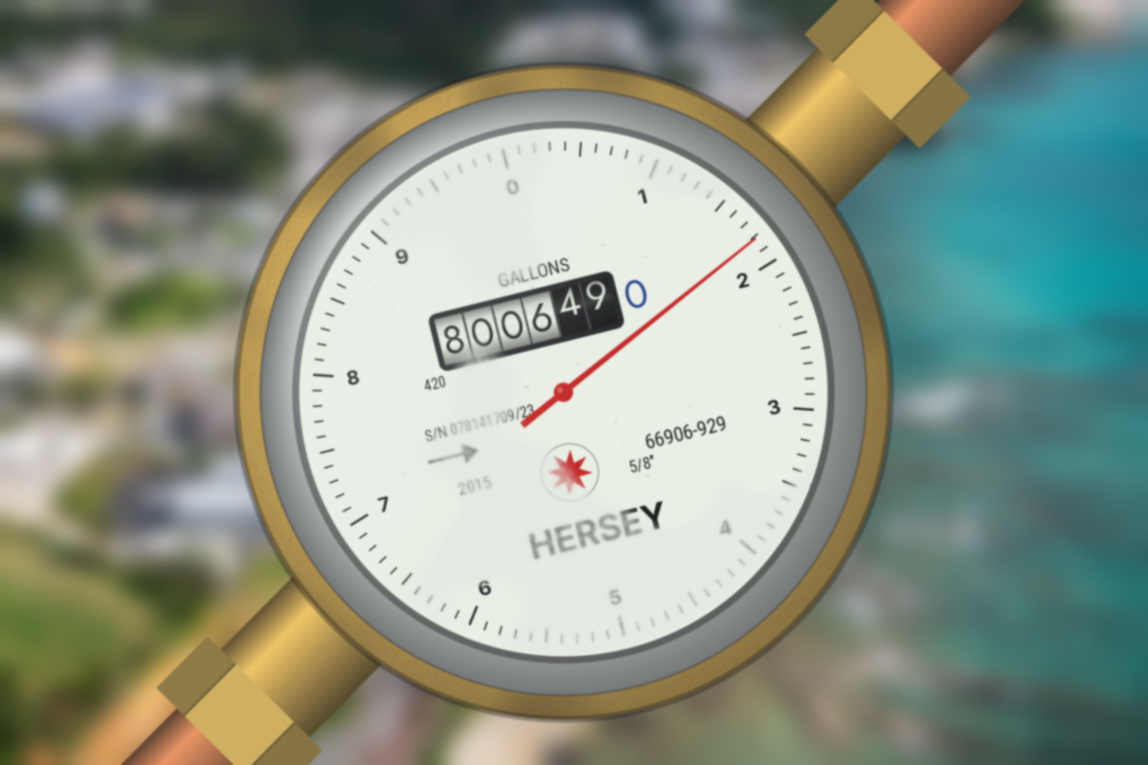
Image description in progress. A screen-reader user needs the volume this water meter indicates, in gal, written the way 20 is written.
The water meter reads 8006491.8
